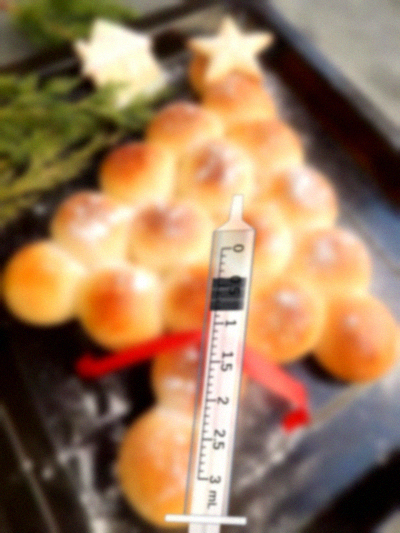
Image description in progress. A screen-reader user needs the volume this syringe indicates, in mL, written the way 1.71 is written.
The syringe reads 0.4
